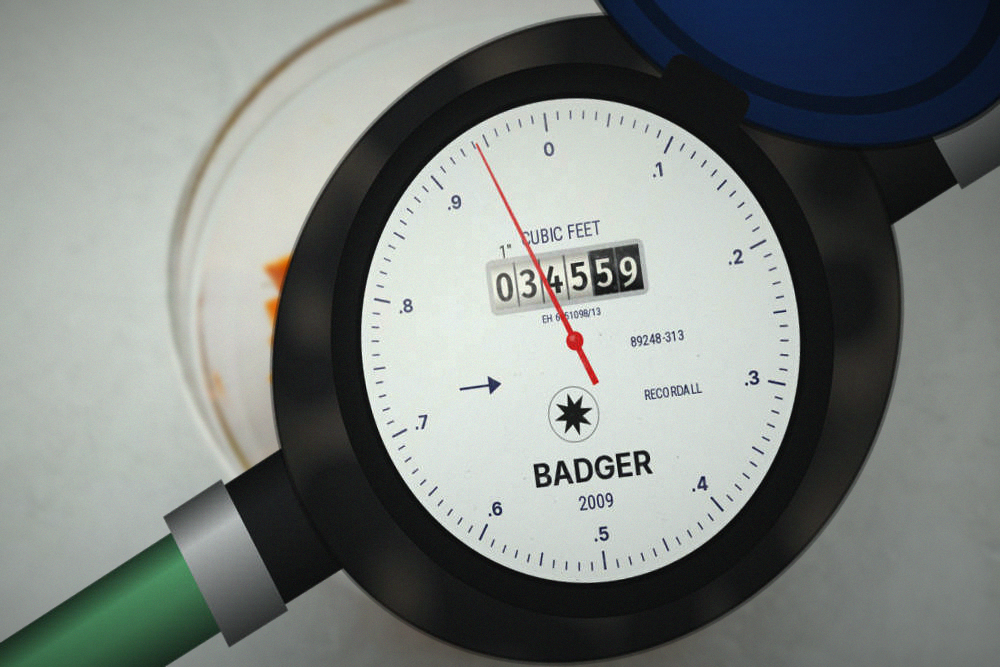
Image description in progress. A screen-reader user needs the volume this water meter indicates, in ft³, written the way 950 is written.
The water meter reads 34558.94
